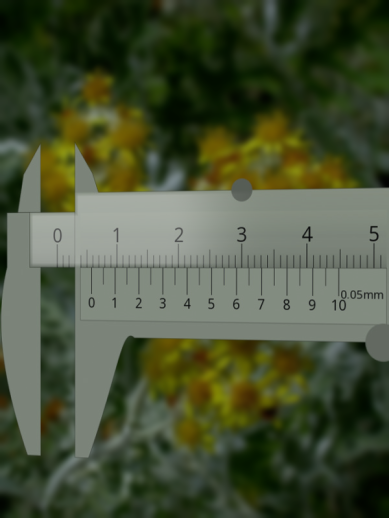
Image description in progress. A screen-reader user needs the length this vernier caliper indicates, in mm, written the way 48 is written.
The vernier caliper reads 5.8
